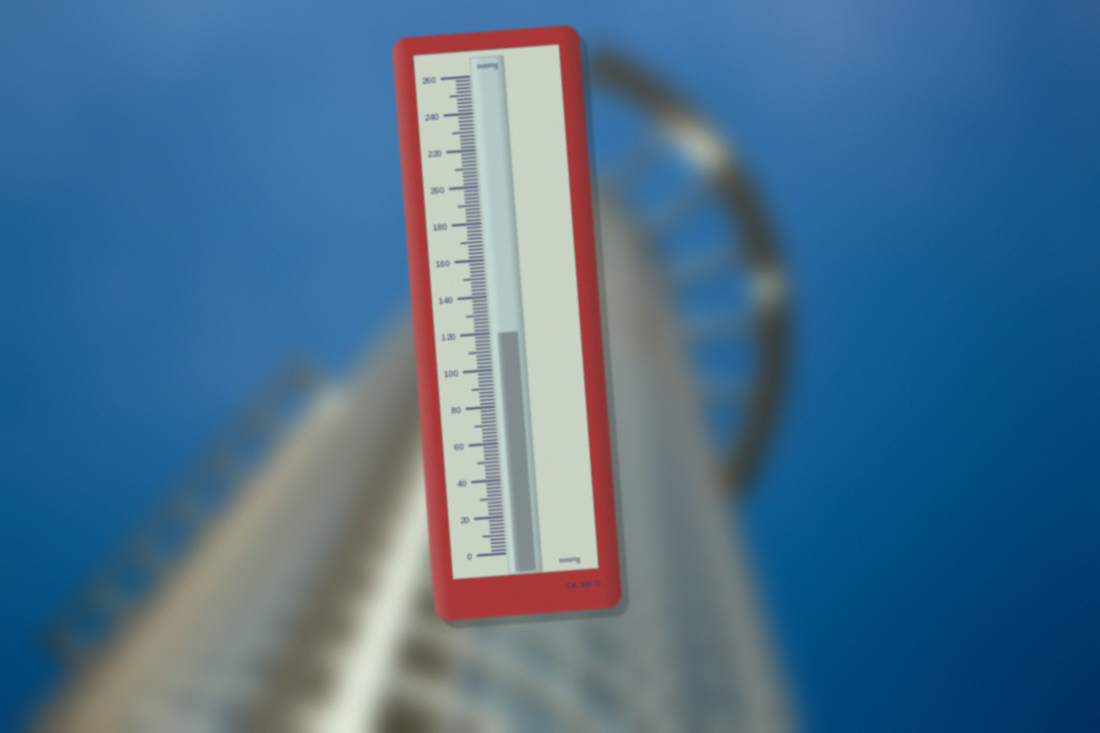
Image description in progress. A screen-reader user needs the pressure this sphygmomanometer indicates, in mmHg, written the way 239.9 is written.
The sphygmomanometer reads 120
